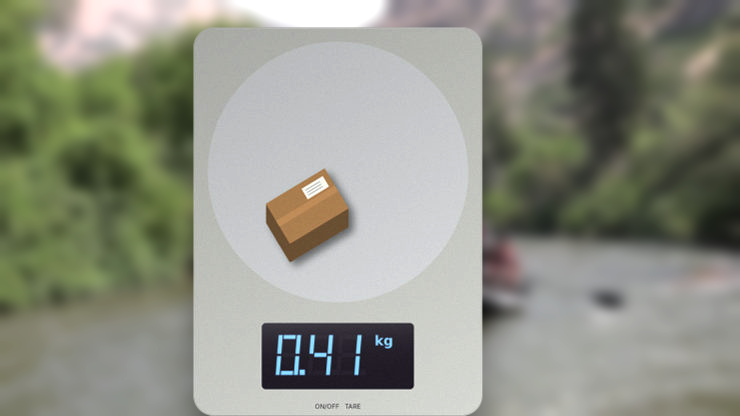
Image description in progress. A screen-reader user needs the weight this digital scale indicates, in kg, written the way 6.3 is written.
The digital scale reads 0.41
